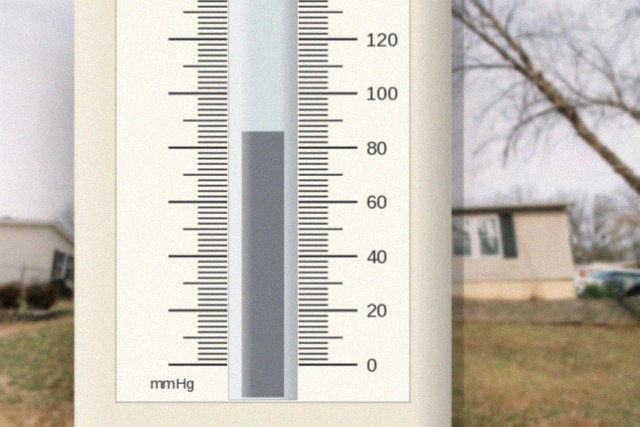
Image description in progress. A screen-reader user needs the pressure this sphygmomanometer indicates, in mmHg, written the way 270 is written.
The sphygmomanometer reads 86
